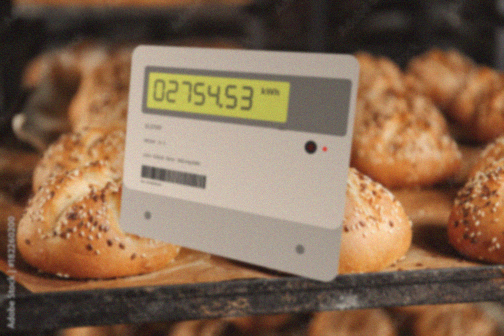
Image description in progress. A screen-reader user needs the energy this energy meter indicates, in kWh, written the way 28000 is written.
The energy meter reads 2754.53
